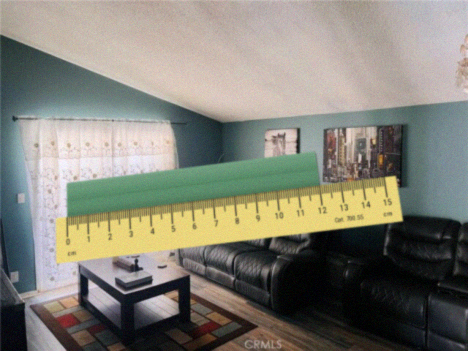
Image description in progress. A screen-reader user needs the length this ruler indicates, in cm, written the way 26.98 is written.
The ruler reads 12
